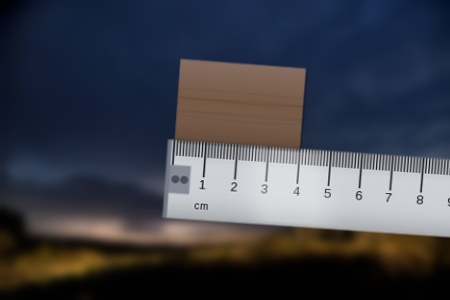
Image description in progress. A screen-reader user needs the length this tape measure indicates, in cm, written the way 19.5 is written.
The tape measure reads 4
